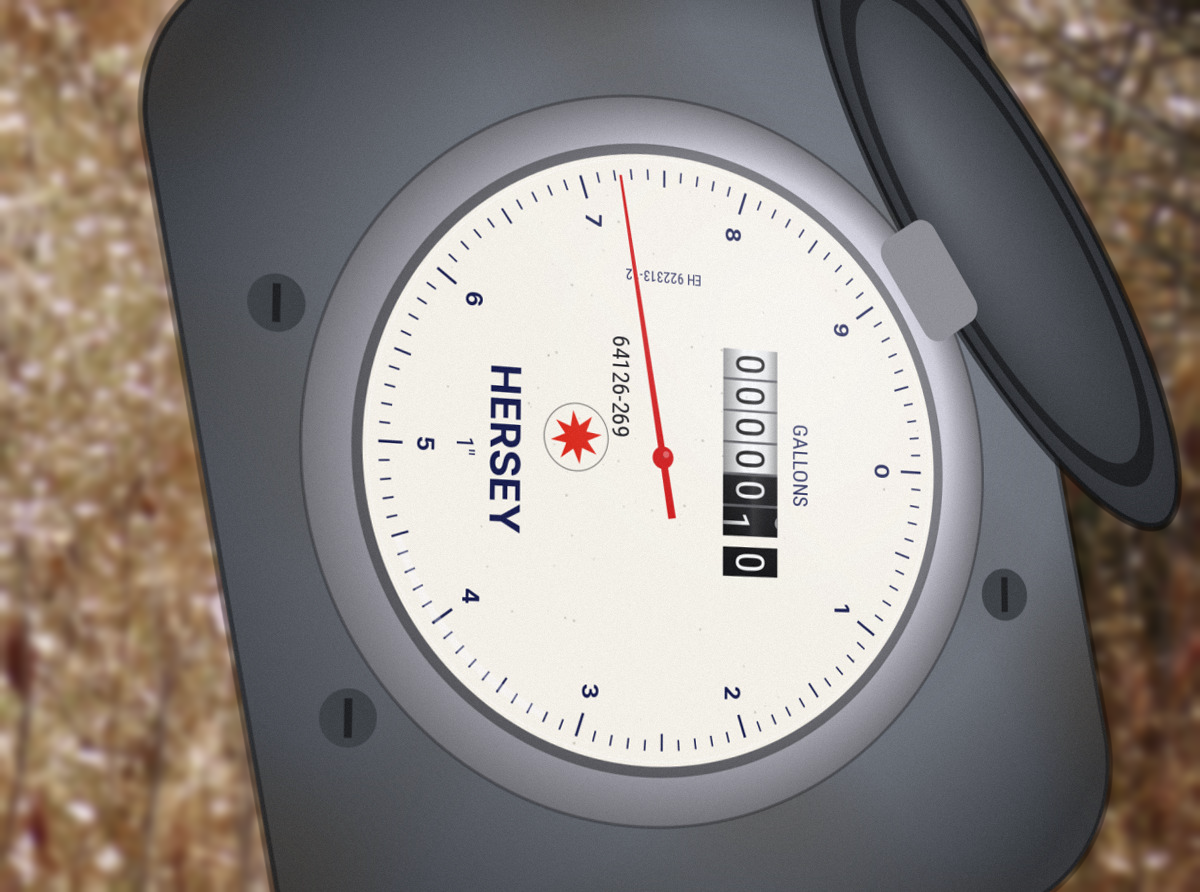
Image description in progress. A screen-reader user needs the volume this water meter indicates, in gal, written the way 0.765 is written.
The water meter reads 7.2
